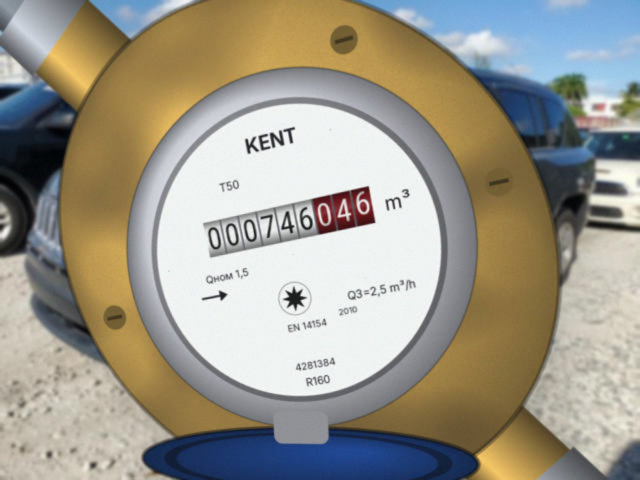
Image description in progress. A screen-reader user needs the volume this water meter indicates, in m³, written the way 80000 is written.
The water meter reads 746.046
